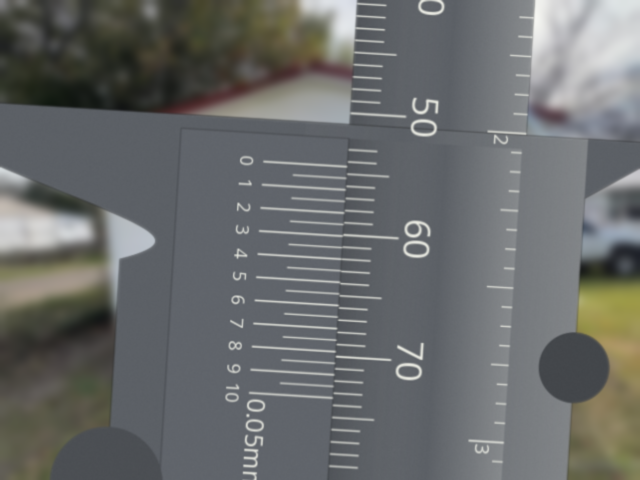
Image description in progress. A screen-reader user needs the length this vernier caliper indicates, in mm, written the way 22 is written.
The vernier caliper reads 54.4
